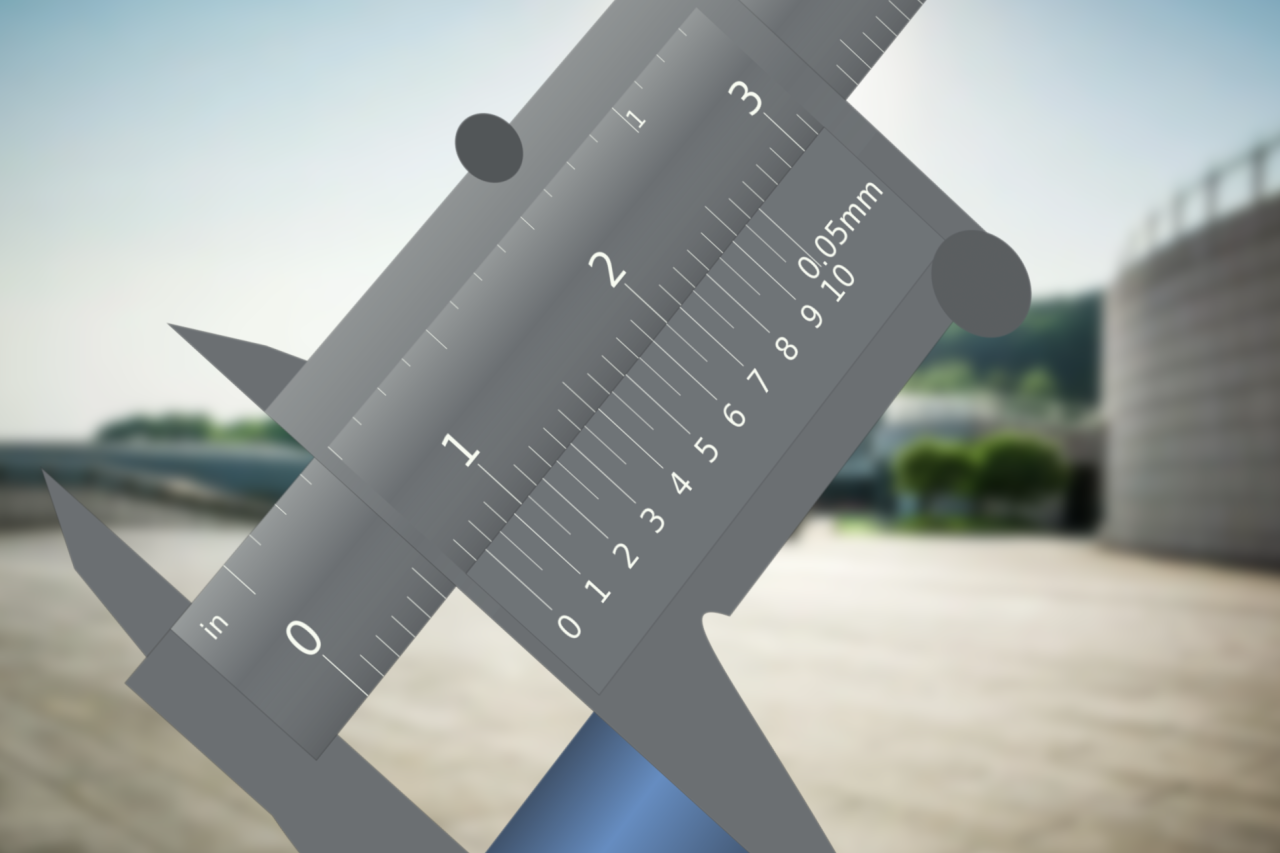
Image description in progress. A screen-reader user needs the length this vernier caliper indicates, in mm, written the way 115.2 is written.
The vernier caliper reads 7.6
